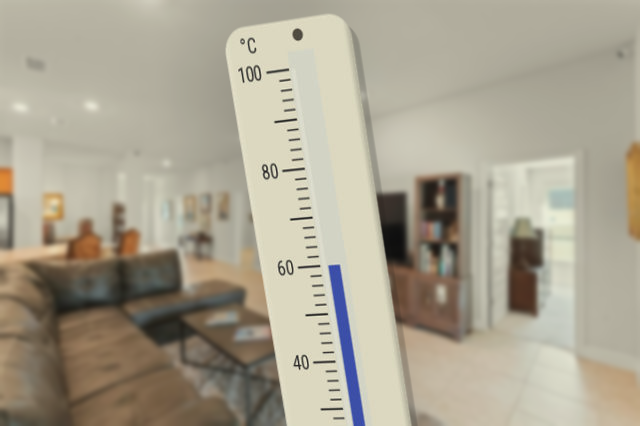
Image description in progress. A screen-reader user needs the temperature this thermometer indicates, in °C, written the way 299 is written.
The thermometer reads 60
